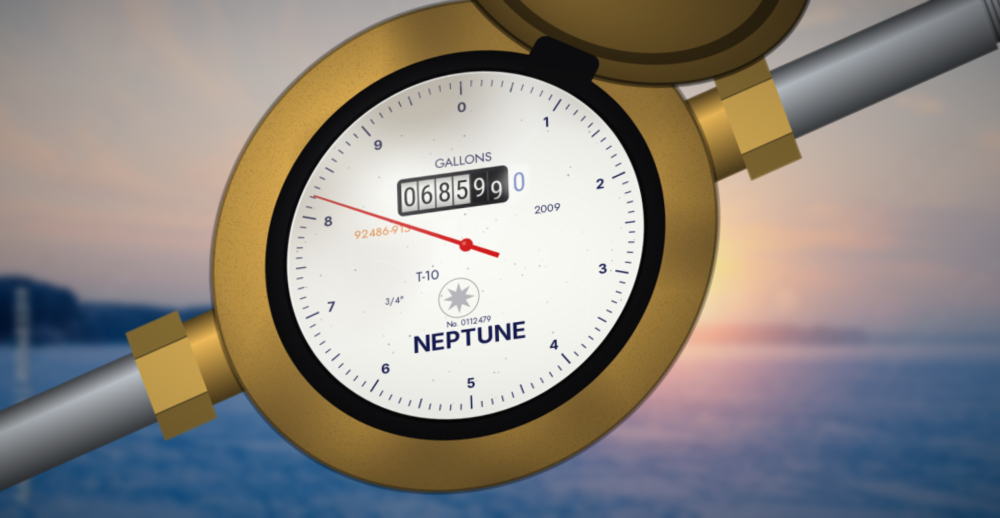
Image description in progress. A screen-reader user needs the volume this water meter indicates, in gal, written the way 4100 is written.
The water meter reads 685988.2
